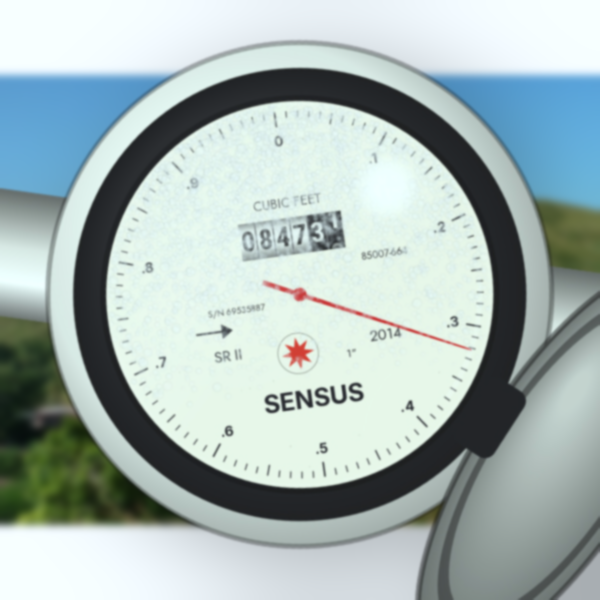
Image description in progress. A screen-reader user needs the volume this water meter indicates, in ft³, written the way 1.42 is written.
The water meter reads 84731.32
